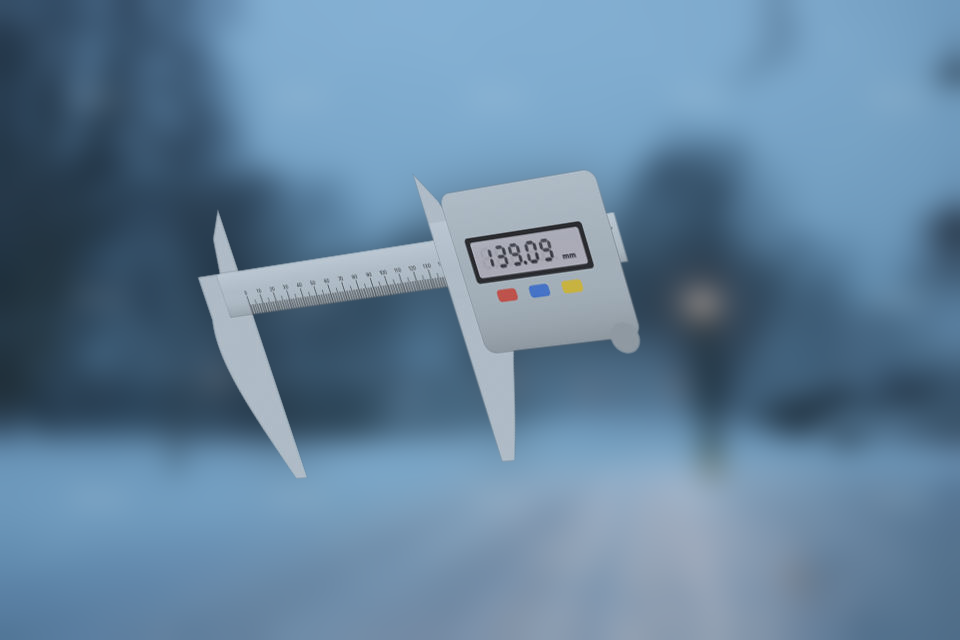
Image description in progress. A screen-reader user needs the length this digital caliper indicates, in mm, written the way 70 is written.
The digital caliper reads 139.09
